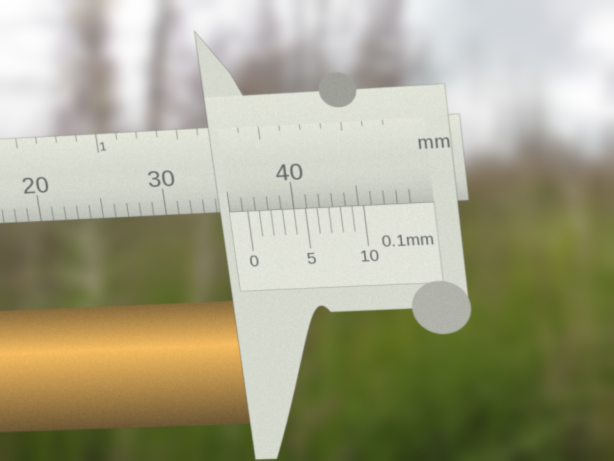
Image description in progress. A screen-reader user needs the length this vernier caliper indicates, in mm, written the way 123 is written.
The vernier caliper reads 36.4
